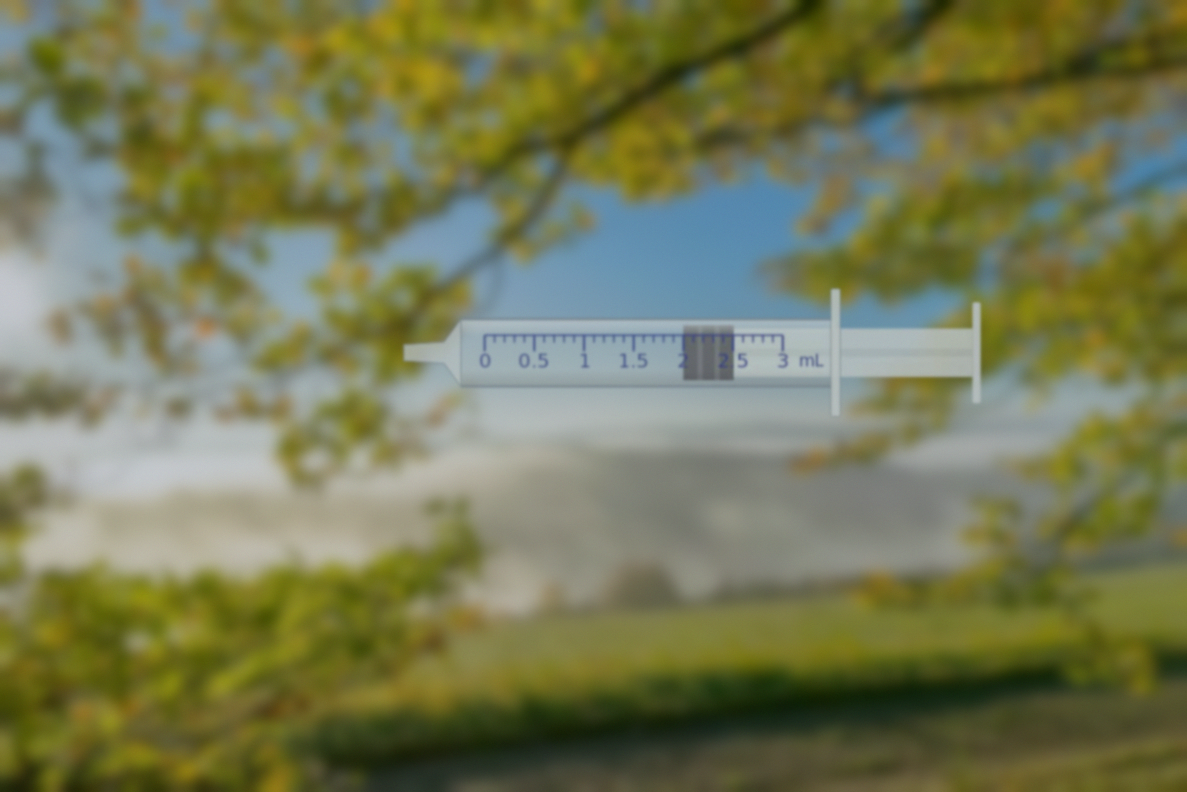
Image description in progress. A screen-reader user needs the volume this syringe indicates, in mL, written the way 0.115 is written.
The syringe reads 2
